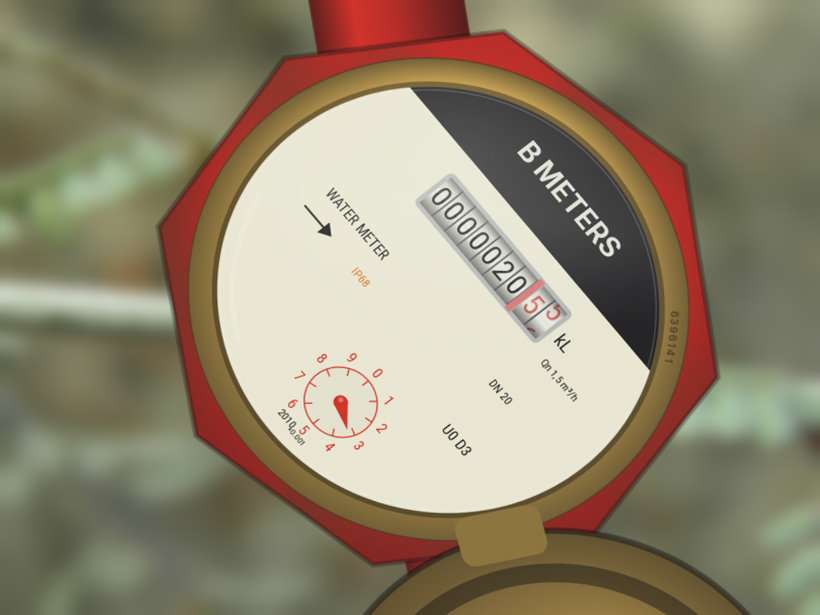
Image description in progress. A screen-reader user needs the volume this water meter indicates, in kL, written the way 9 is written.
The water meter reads 20.553
